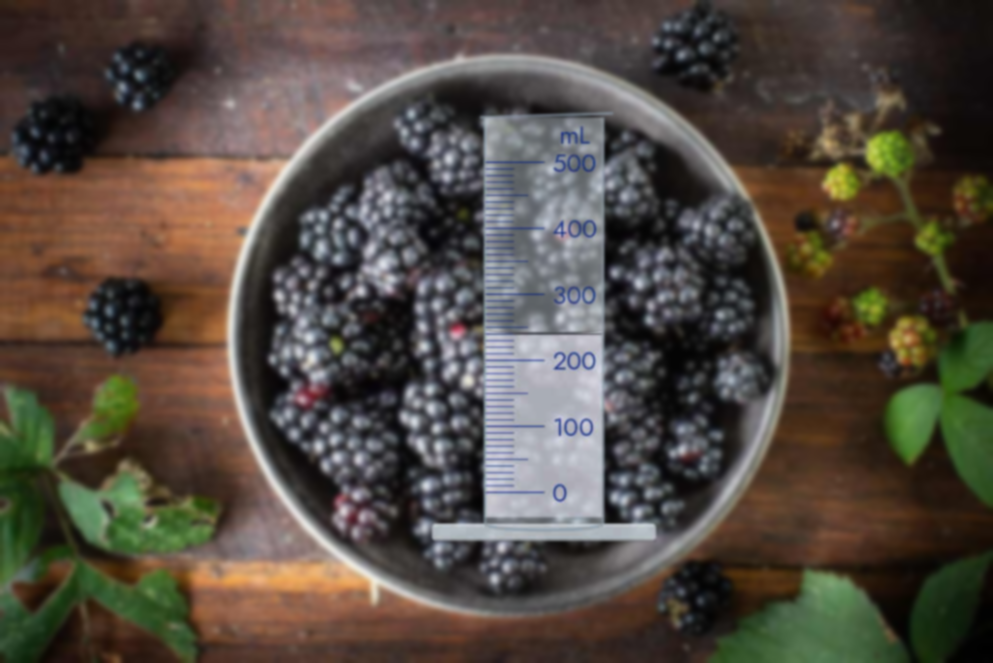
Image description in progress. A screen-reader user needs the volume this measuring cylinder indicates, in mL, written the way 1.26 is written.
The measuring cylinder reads 240
